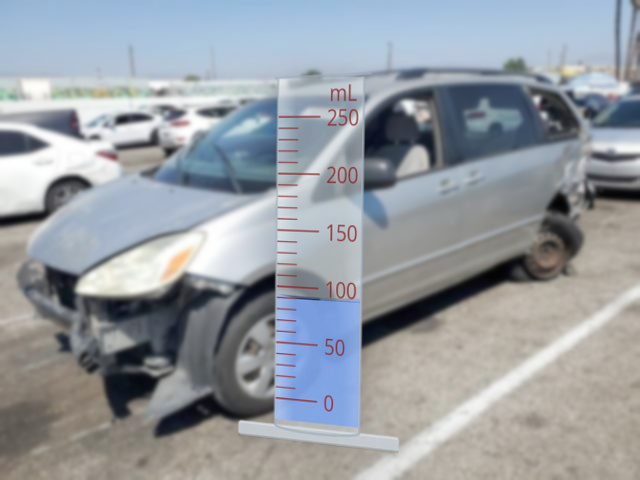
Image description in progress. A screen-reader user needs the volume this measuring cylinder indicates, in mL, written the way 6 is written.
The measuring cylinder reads 90
